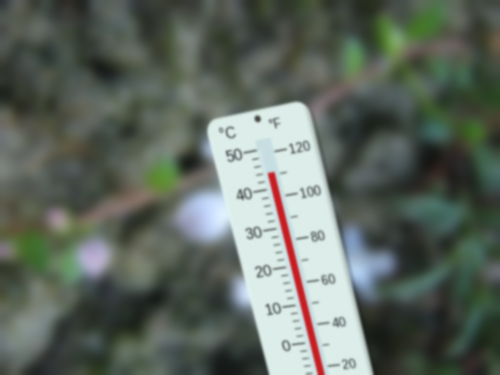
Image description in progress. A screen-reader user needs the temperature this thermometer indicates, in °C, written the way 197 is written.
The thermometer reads 44
